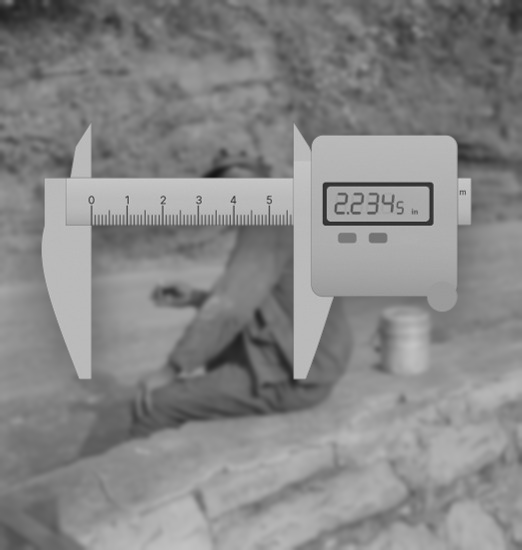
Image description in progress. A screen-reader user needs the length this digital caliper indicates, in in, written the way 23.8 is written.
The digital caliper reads 2.2345
